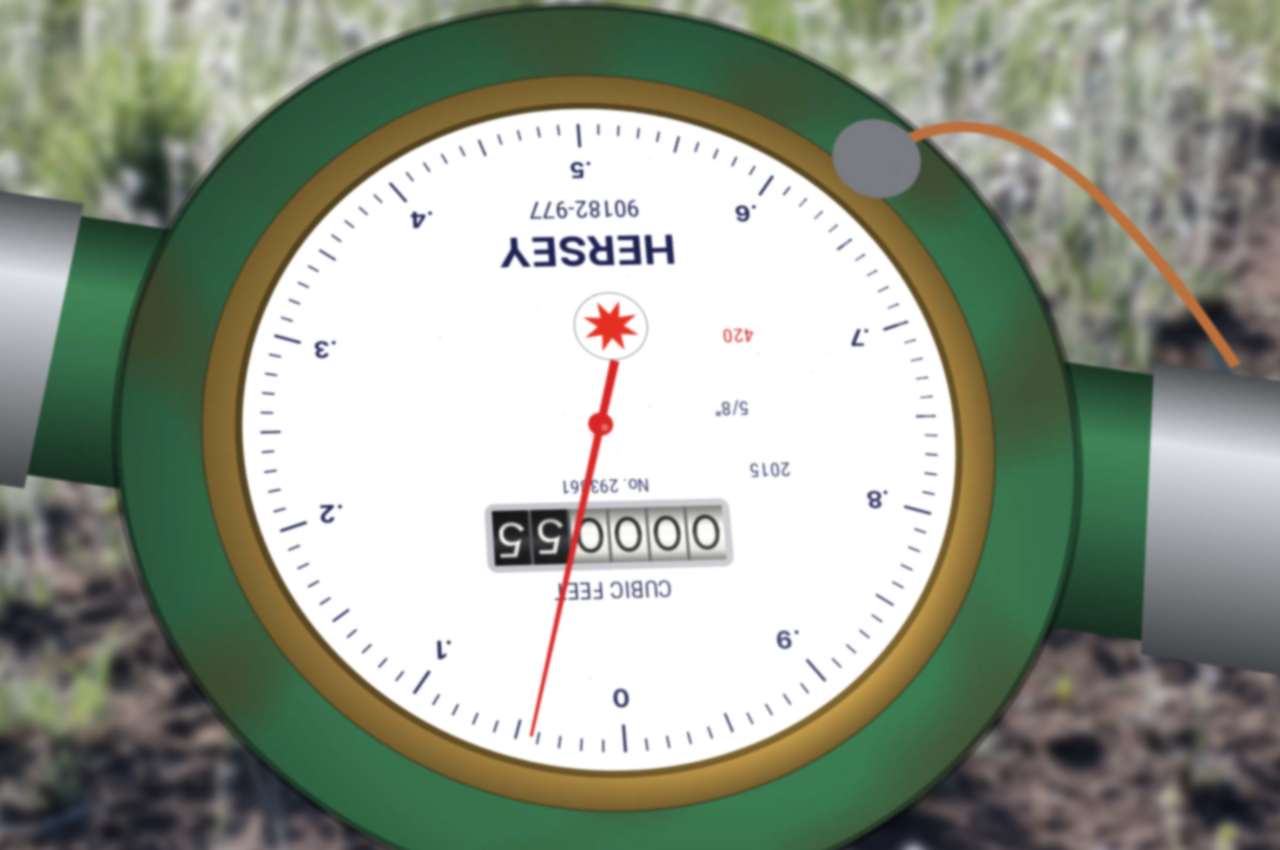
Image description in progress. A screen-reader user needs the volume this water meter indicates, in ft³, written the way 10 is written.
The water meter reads 55.04
